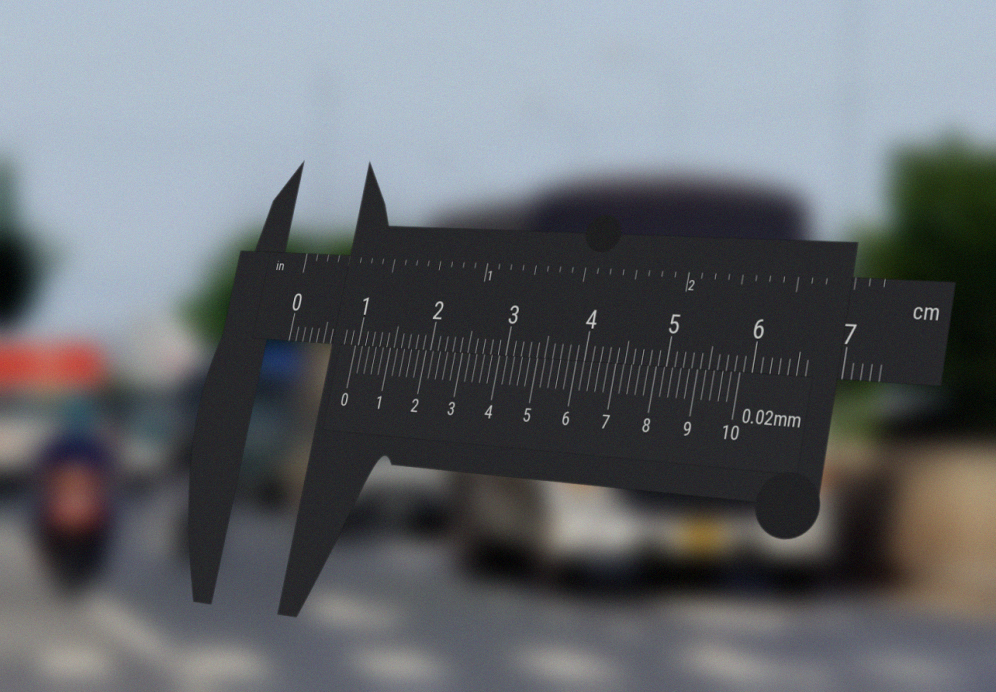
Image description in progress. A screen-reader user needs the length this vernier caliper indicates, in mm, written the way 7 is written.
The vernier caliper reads 9.6
